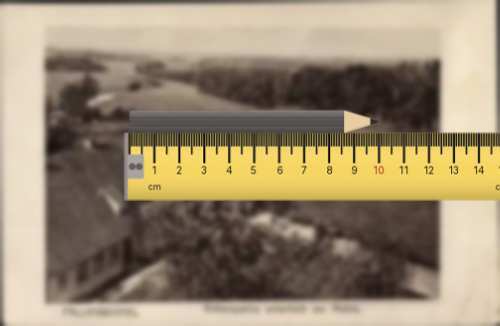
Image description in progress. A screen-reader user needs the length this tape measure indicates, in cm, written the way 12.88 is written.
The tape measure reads 10
